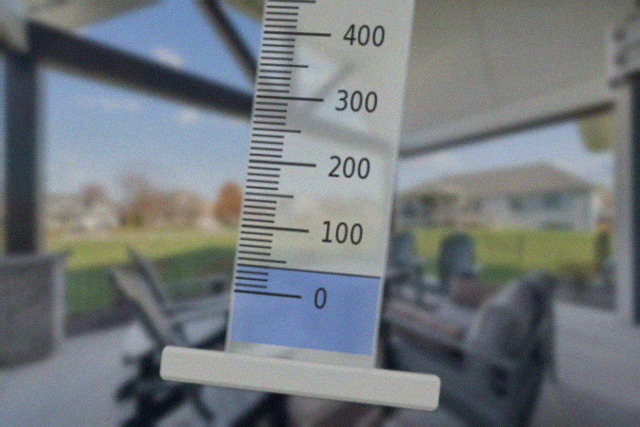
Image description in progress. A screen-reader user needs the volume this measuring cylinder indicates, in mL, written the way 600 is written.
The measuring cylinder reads 40
